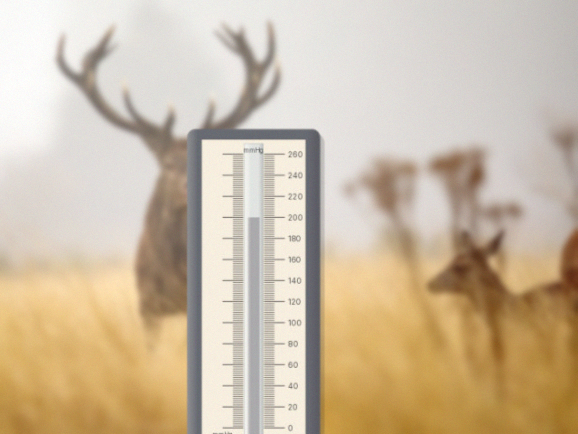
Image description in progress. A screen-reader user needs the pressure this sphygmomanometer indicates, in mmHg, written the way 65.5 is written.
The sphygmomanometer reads 200
